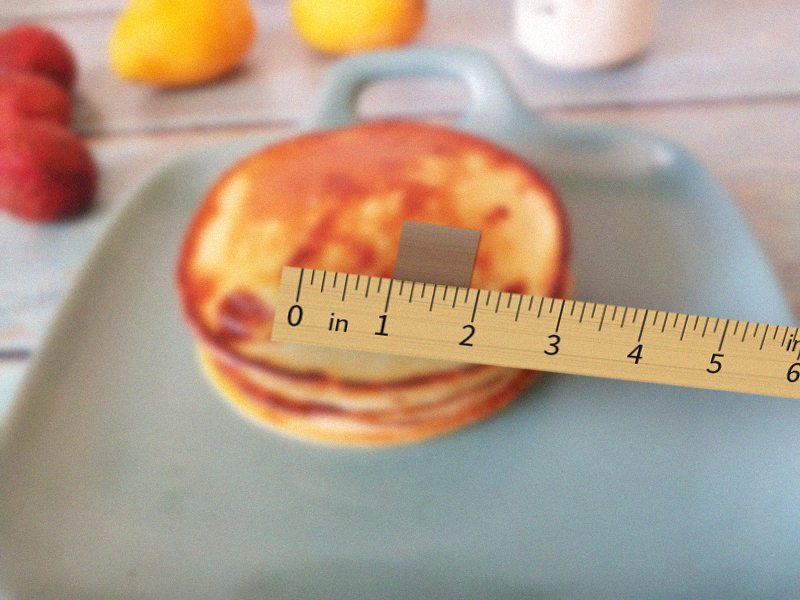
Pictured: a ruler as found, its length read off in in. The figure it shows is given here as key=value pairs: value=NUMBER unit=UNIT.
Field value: value=0.875 unit=in
